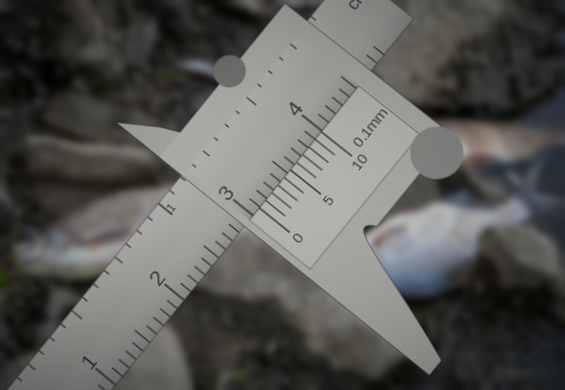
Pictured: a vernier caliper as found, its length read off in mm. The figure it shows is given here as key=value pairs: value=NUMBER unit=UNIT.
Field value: value=30.9 unit=mm
